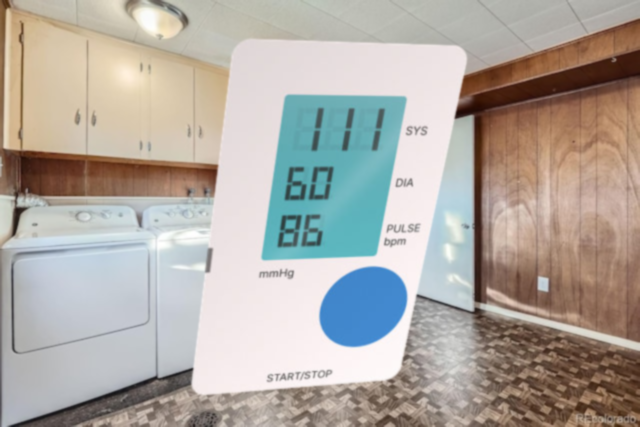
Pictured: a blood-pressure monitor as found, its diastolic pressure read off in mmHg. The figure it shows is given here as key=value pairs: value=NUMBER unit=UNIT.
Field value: value=60 unit=mmHg
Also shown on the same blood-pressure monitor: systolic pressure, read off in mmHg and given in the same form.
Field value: value=111 unit=mmHg
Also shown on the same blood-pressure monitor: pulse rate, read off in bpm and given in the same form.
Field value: value=86 unit=bpm
